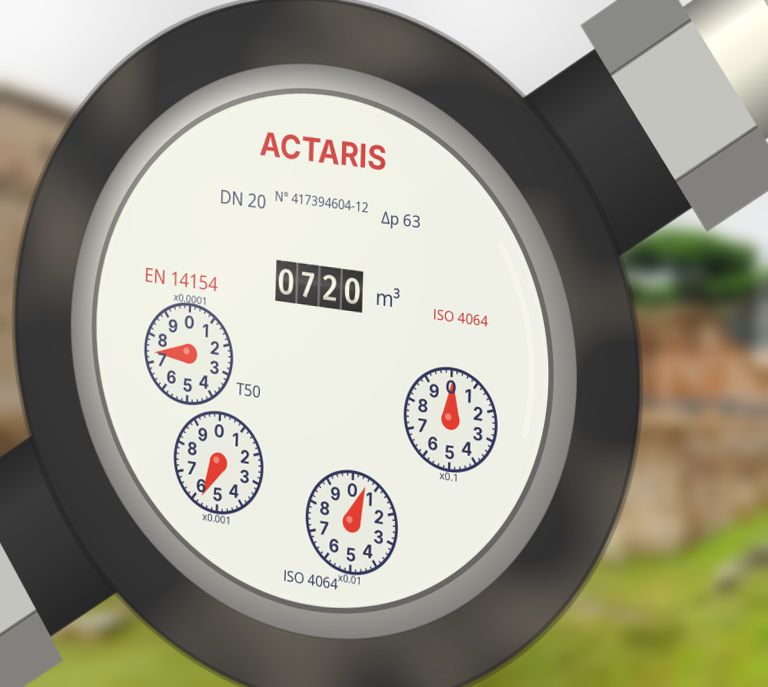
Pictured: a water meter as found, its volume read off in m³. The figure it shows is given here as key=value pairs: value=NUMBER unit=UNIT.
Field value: value=720.0057 unit=m³
